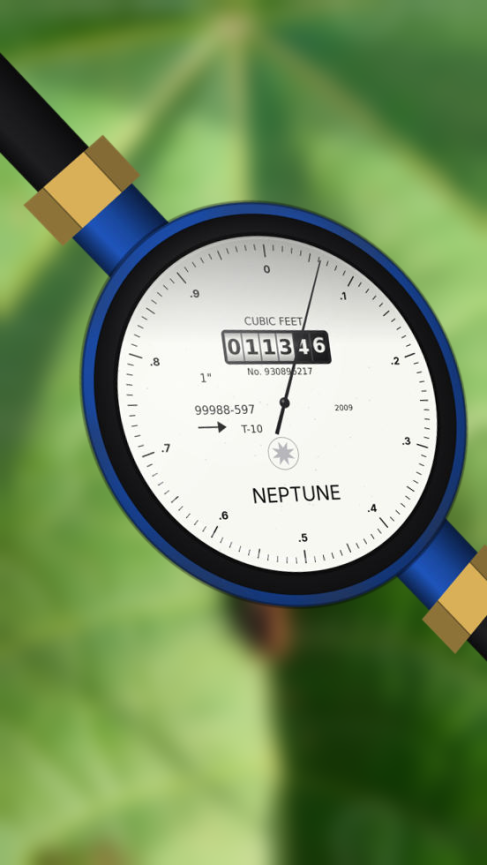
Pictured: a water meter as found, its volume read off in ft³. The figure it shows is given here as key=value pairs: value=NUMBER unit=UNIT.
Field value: value=11346.06 unit=ft³
